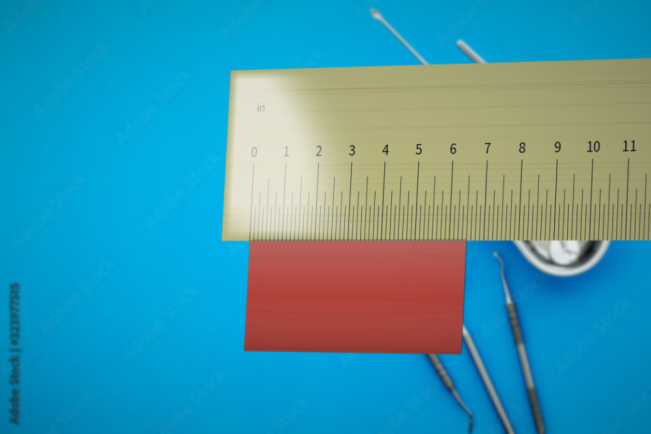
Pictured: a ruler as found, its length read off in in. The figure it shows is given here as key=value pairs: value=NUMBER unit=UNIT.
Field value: value=6.5 unit=in
